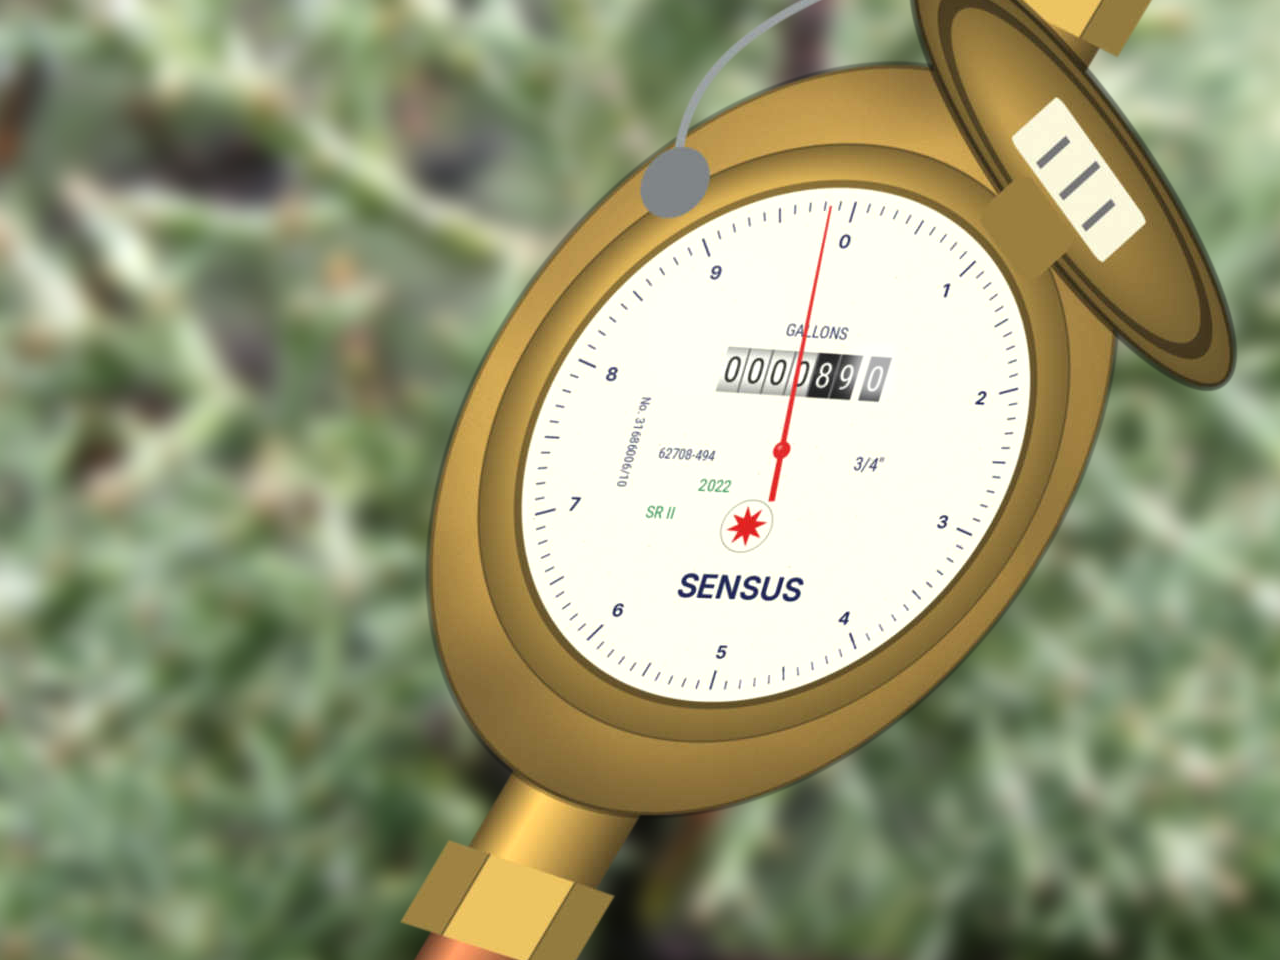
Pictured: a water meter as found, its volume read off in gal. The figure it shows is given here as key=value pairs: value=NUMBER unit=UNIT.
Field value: value=889.8 unit=gal
